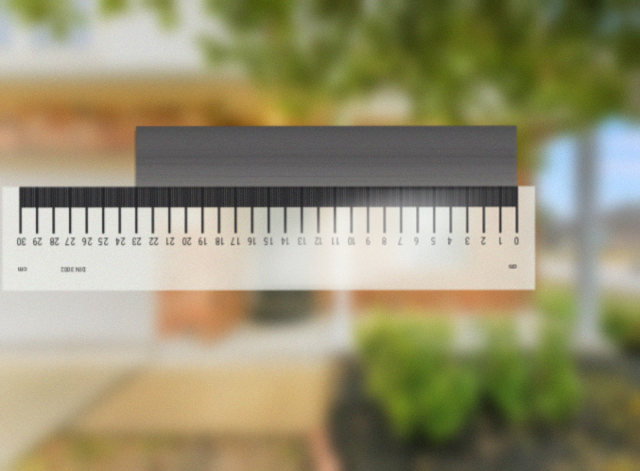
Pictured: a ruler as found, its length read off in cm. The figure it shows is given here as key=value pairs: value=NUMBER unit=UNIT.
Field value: value=23 unit=cm
